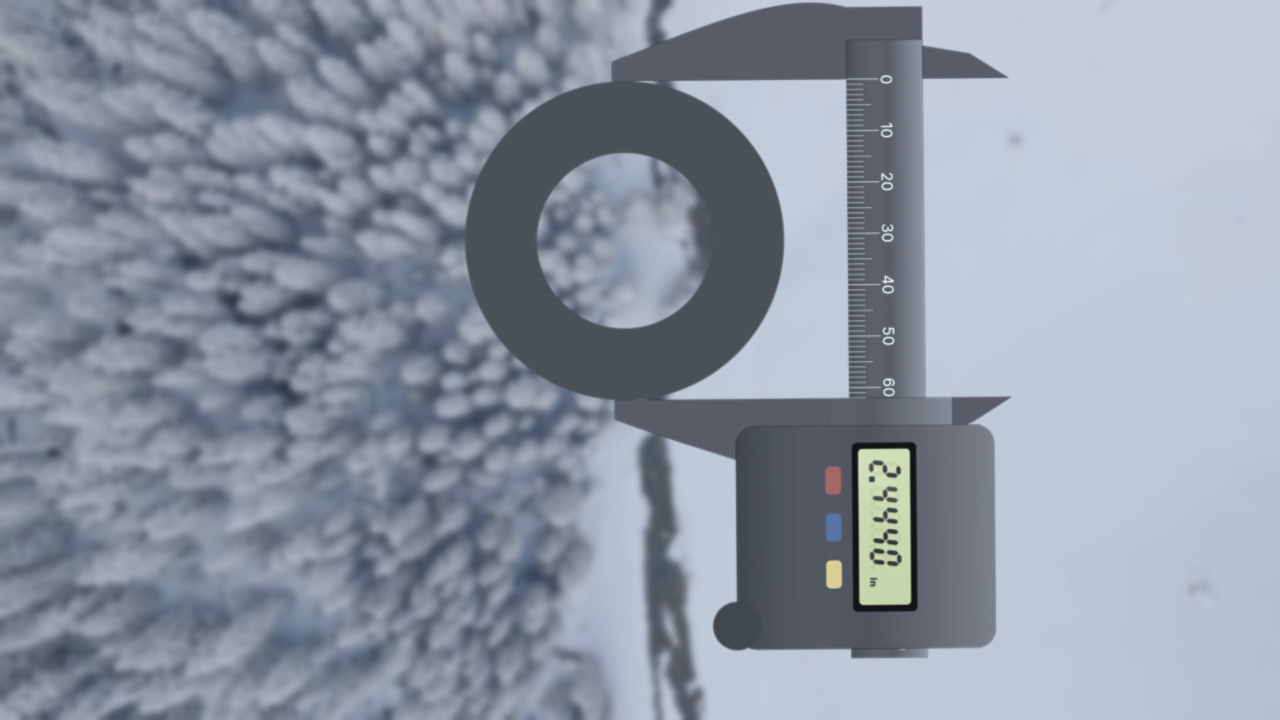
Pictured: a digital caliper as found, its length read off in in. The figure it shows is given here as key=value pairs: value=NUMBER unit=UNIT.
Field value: value=2.4440 unit=in
